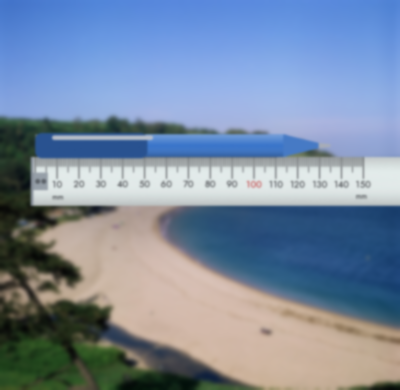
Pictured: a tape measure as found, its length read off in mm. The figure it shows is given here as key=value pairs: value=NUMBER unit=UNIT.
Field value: value=135 unit=mm
